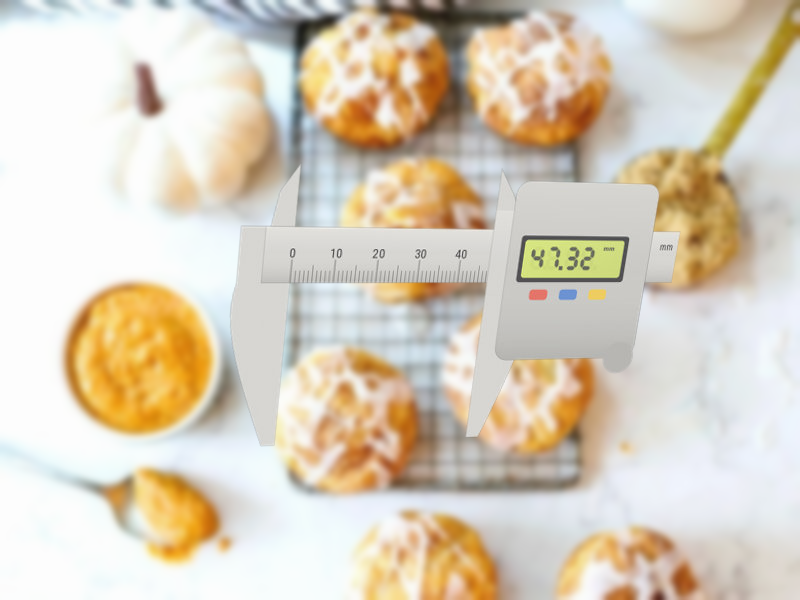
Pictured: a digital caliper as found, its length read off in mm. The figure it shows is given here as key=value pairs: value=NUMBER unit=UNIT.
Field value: value=47.32 unit=mm
